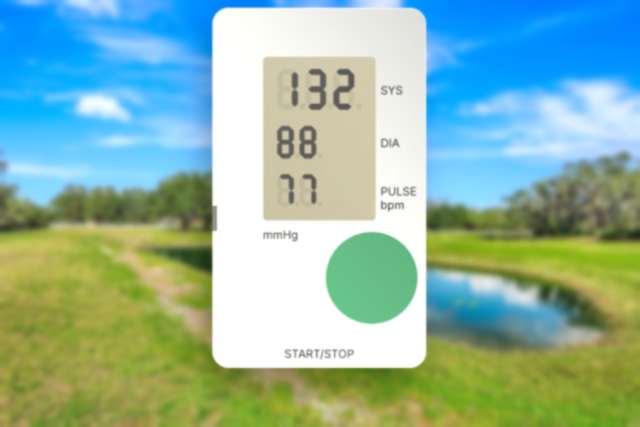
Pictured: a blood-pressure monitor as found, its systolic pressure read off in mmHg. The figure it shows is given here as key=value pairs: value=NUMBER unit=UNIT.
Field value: value=132 unit=mmHg
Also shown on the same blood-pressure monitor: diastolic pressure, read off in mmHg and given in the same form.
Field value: value=88 unit=mmHg
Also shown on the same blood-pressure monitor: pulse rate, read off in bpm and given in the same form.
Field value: value=77 unit=bpm
